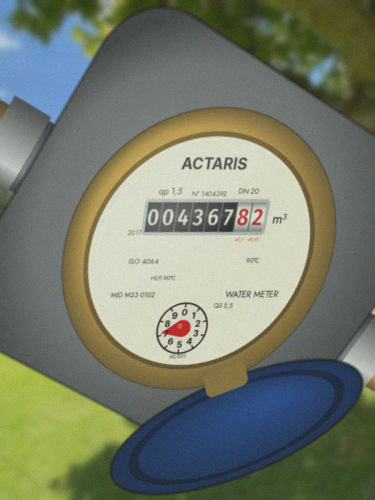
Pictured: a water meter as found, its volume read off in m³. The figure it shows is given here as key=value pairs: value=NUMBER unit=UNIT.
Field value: value=4367.827 unit=m³
